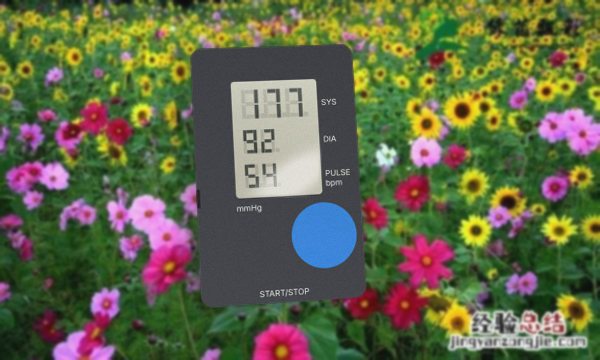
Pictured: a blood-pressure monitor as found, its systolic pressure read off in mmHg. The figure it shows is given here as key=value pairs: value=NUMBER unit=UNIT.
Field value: value=177 unit=mmHg
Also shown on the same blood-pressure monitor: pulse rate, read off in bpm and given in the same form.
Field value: value=54 unit=bpm
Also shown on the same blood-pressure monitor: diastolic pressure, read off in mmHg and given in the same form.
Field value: value=92 unit=mmHg
